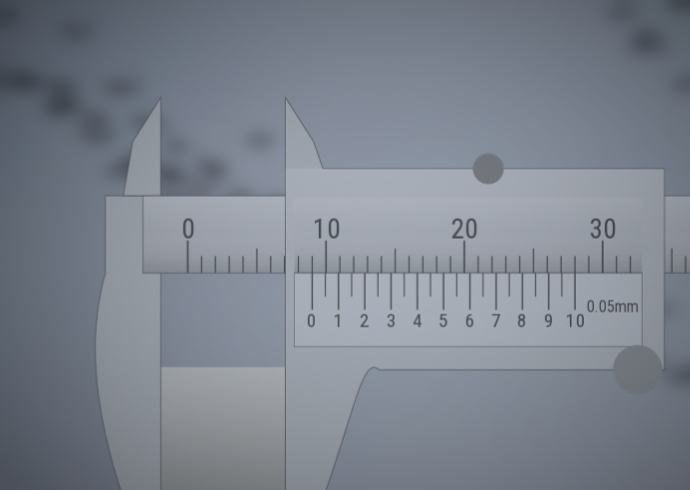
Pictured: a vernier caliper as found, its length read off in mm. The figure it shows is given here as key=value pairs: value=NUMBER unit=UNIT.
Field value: value=9.0 unit=mm
